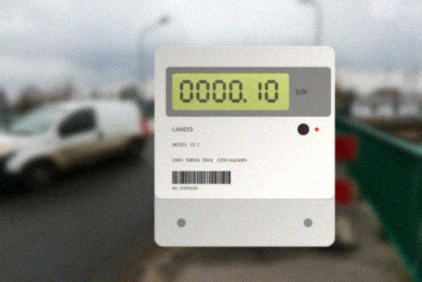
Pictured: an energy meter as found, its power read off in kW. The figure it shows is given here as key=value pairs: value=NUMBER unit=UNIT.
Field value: value=0.10 unit=kW
